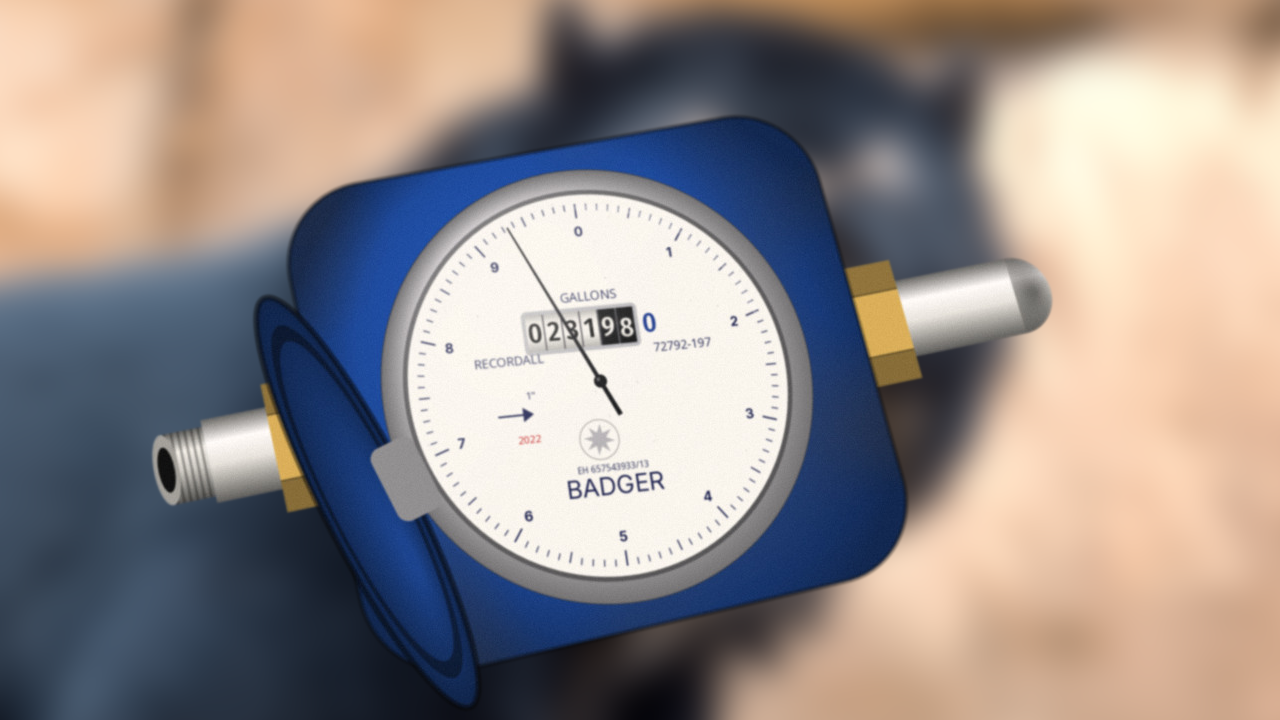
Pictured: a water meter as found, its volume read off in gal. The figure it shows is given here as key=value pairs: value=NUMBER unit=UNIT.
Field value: value=231979.3 unit=gal
